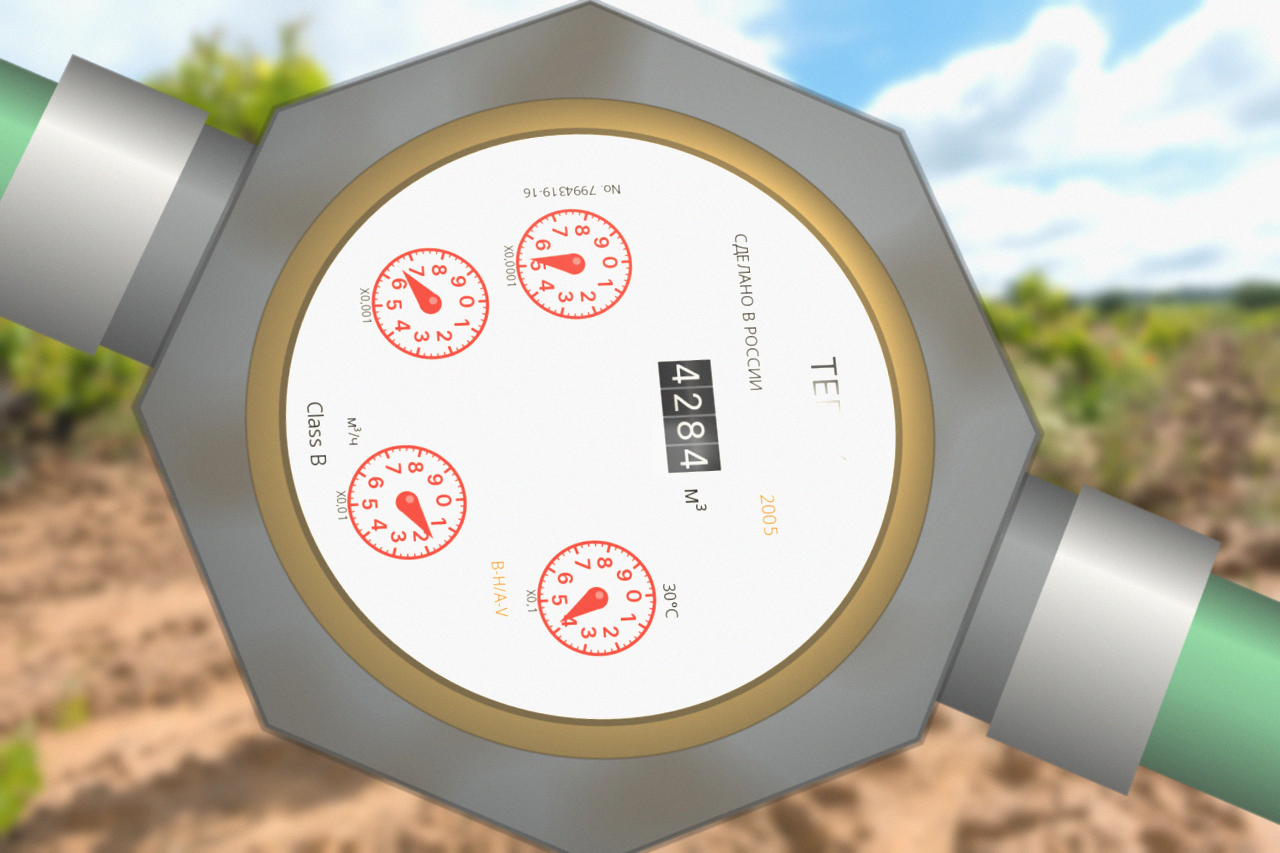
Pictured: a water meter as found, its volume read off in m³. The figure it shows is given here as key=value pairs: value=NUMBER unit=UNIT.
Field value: value=4284.4165 unit=m³
